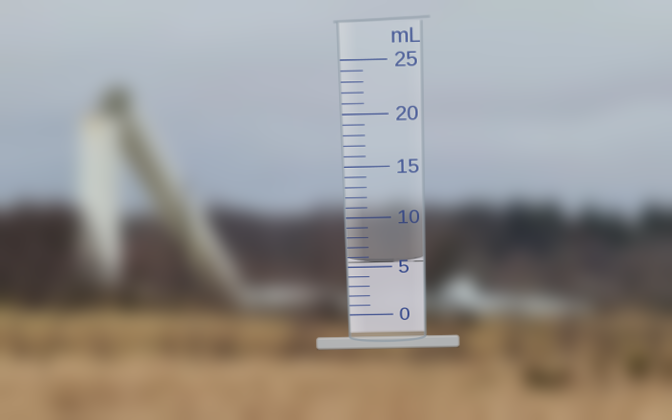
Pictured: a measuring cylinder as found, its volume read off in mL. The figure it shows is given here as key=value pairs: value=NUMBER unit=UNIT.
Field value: value=5.5 unit=mL
